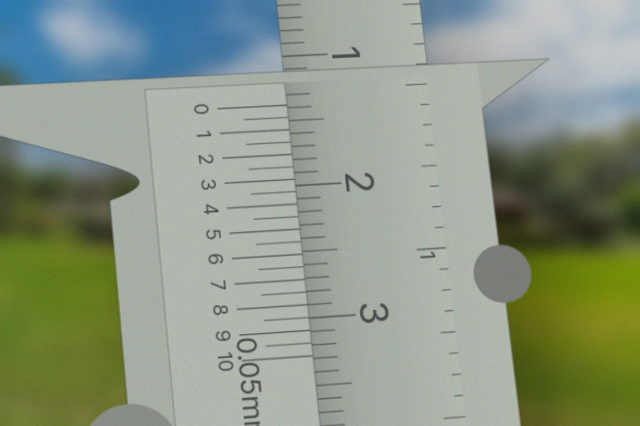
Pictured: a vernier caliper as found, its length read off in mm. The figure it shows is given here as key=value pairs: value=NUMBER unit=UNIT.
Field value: value=13.8 unit=mm
